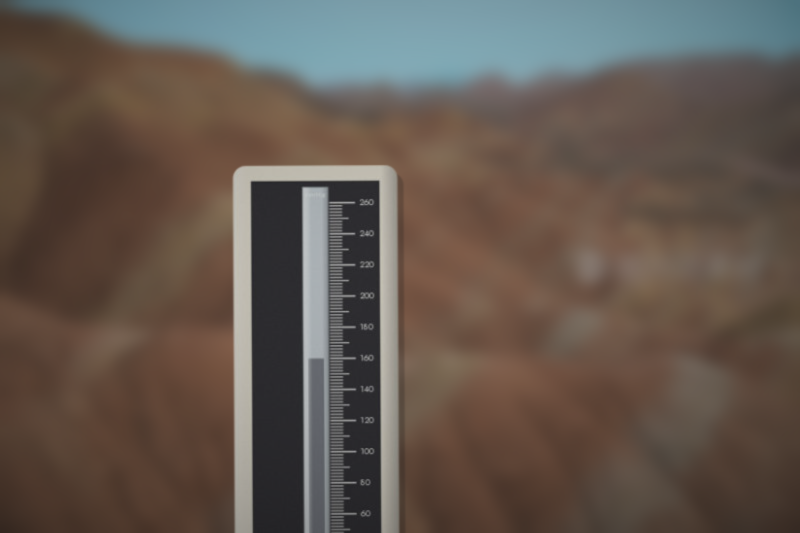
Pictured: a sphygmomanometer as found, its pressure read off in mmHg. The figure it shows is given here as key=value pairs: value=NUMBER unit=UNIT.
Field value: value=160 unit=mmHg
